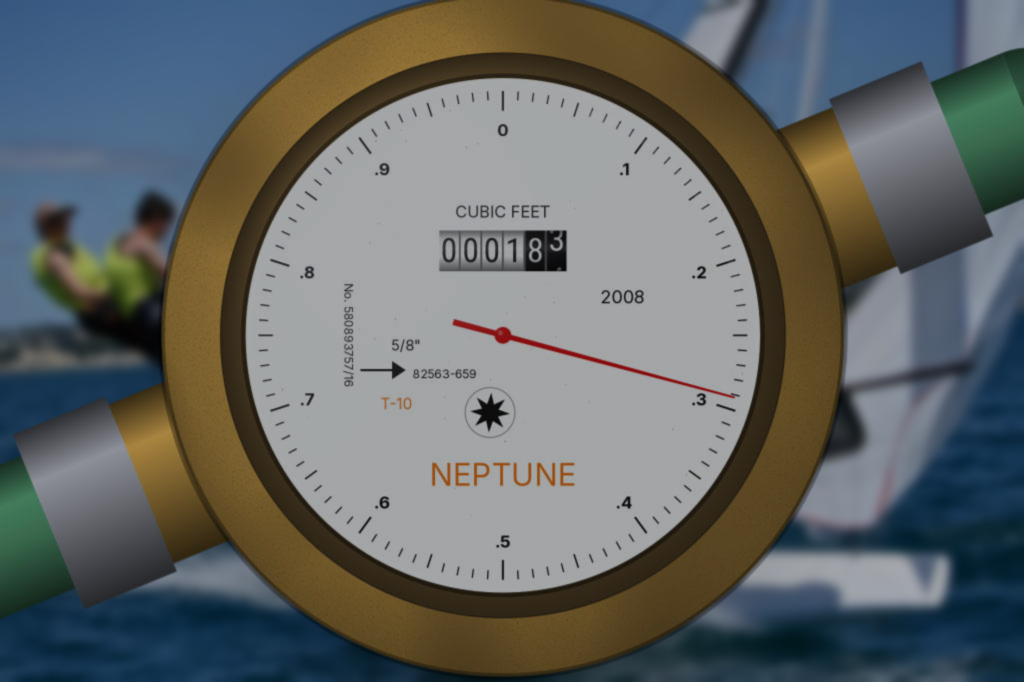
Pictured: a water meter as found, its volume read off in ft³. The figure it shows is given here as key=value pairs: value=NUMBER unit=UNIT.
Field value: value=183.29 unit=ft³
